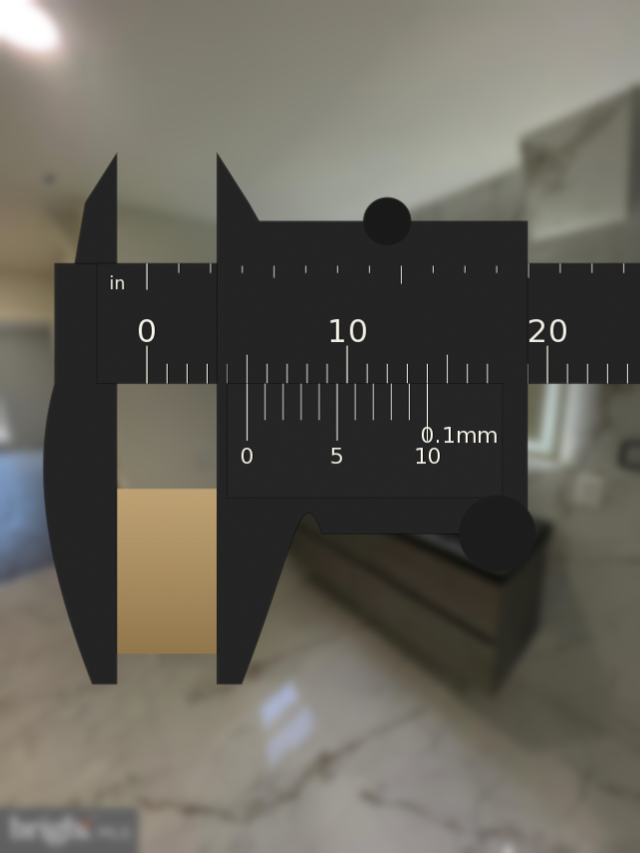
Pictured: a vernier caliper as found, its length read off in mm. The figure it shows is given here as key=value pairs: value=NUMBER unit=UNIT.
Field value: value=5.0 unit=mm
